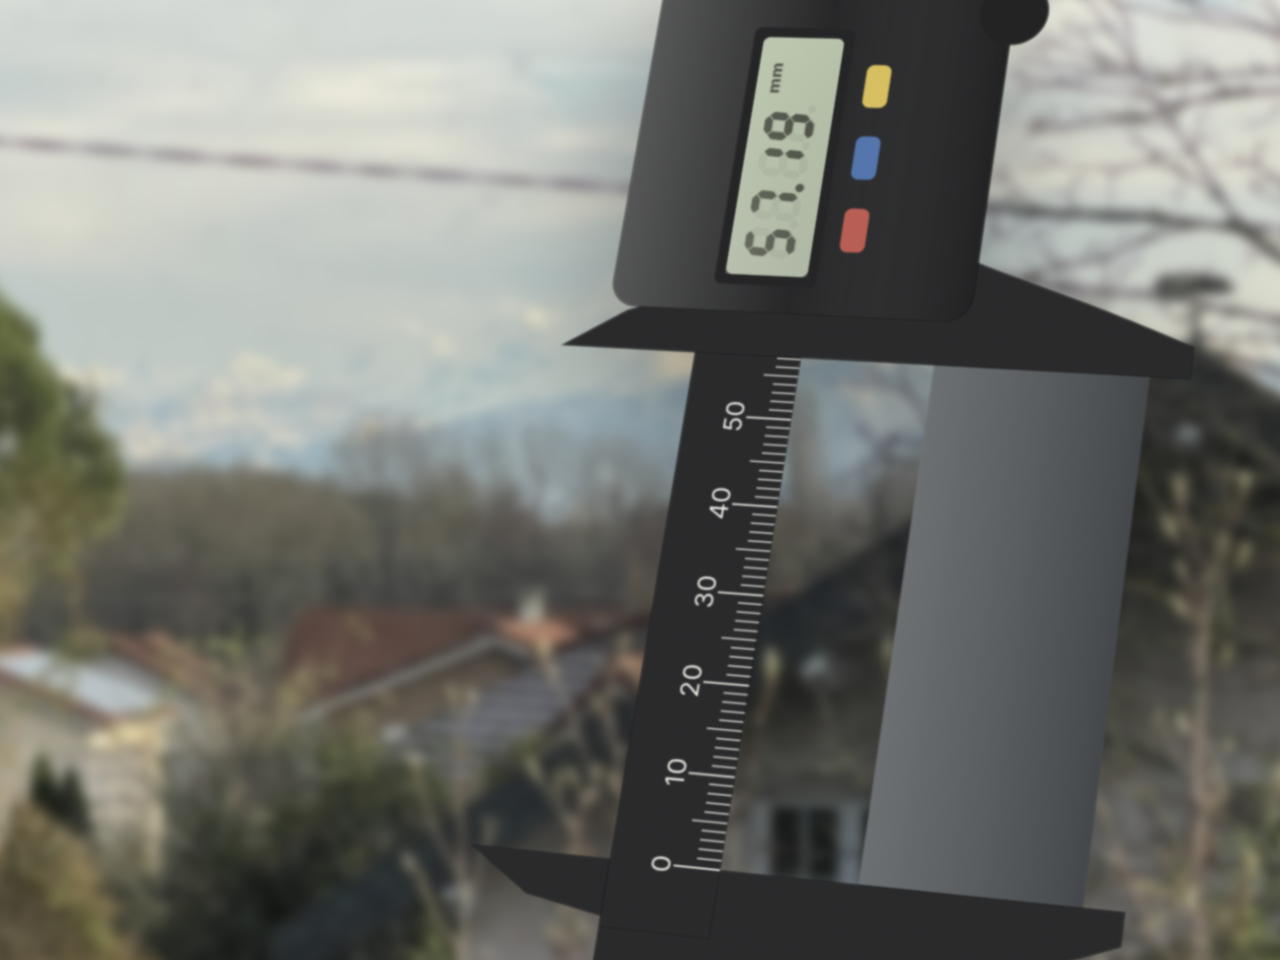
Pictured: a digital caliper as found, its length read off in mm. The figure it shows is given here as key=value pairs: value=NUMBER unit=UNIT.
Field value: value=57.19 unit=mm
